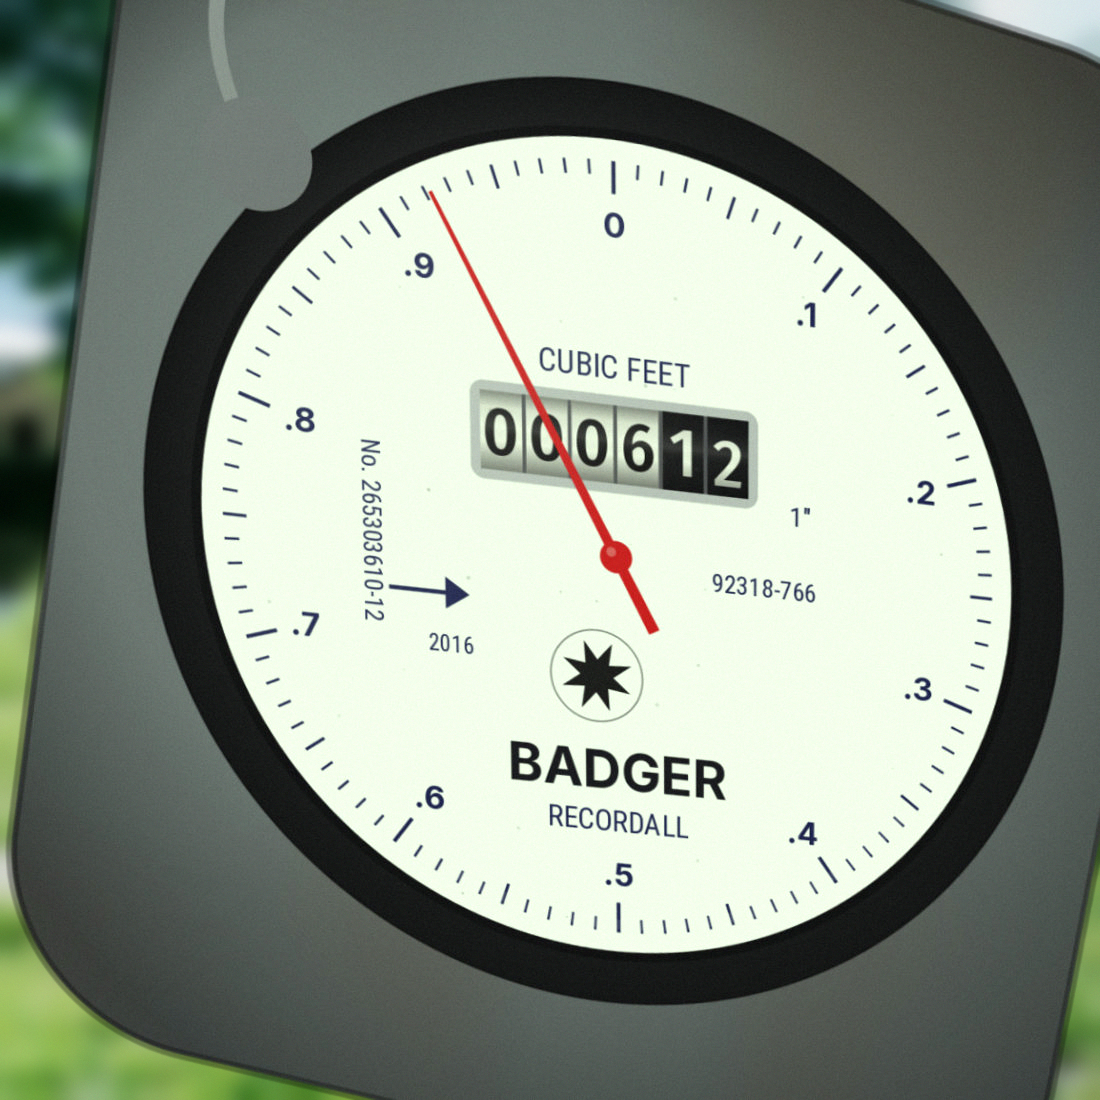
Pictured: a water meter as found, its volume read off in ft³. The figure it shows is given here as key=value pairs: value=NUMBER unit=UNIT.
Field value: value=611.92 unit=ft³
